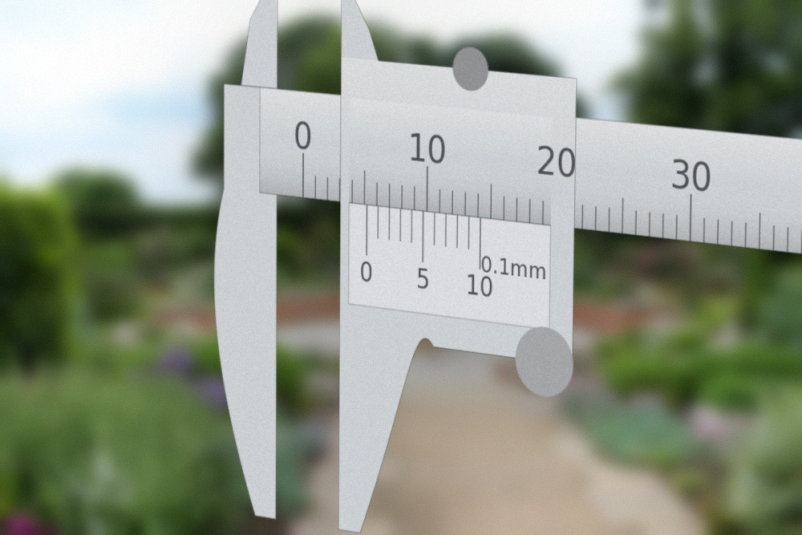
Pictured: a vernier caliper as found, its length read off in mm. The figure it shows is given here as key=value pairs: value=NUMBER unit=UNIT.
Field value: value=5.2 unit=mm
